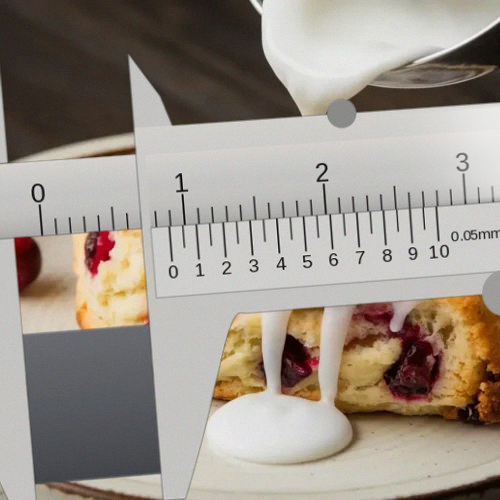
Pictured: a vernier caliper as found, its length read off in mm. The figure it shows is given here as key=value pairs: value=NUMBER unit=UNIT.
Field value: value=8.9 unit=mm
